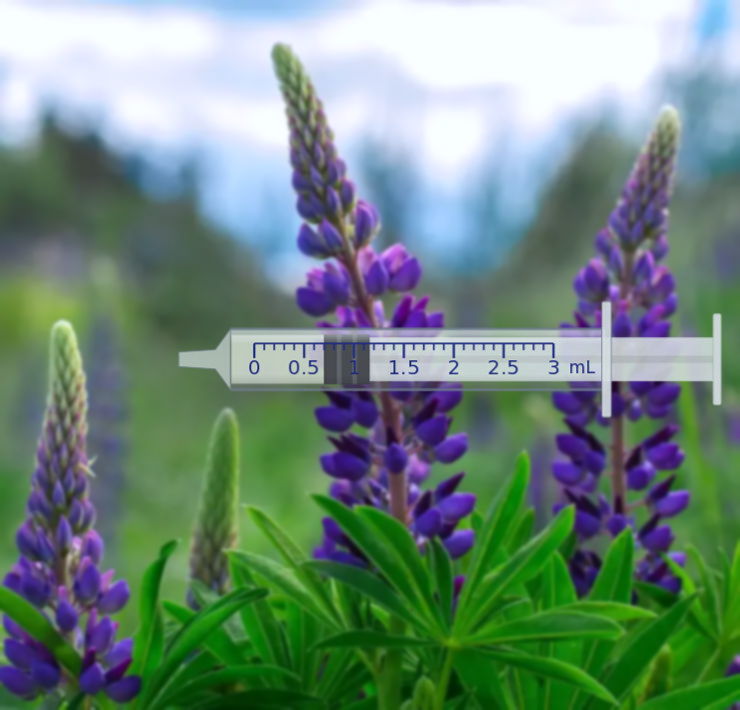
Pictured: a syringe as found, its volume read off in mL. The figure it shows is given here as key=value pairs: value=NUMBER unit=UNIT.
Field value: value=0.7 unit=mL
